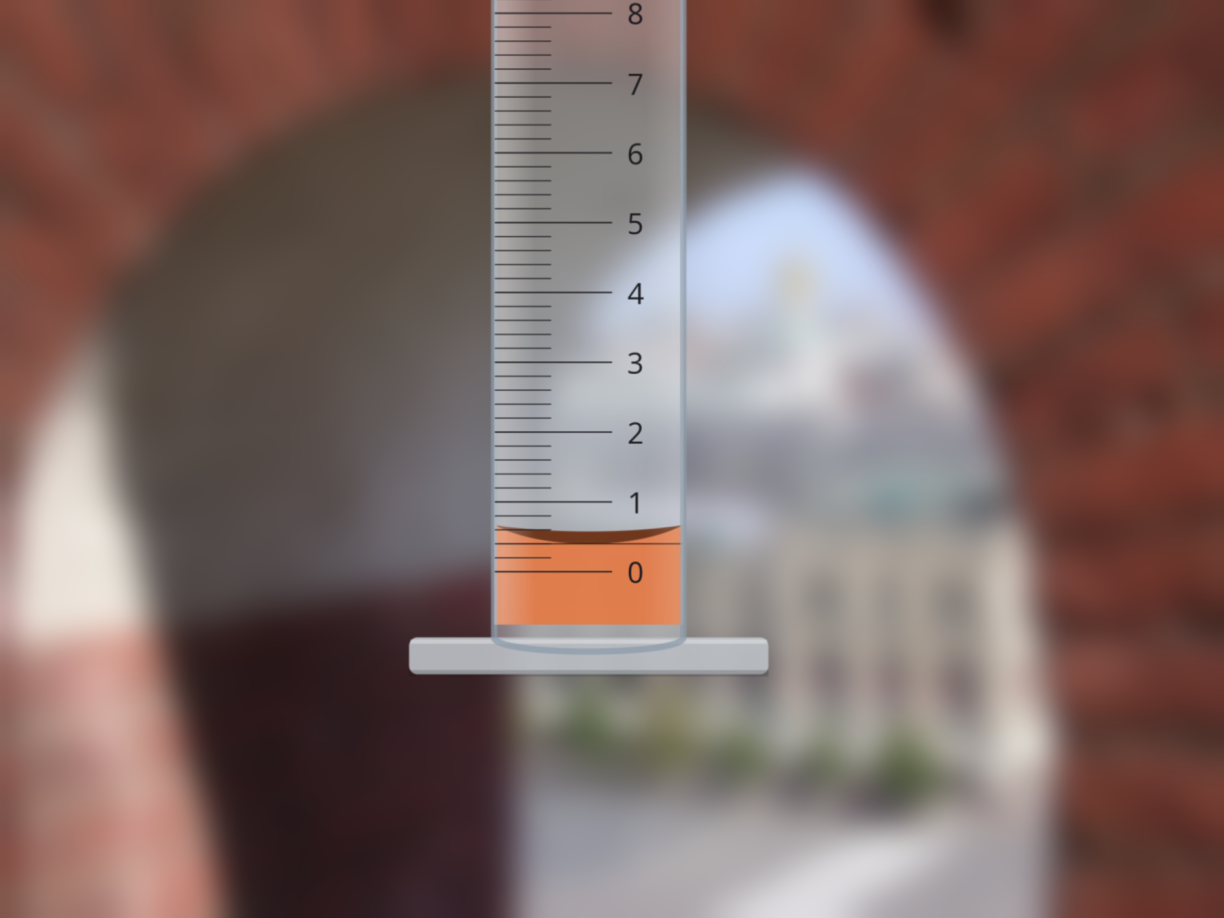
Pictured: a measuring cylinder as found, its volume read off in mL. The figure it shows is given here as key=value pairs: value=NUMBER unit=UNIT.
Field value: value=0.4 unit=mL
